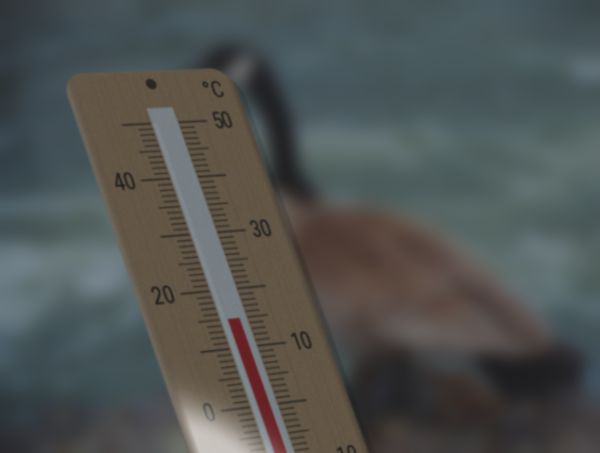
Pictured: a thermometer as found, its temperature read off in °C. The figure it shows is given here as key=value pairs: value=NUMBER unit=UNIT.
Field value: value=15 unit=°C
